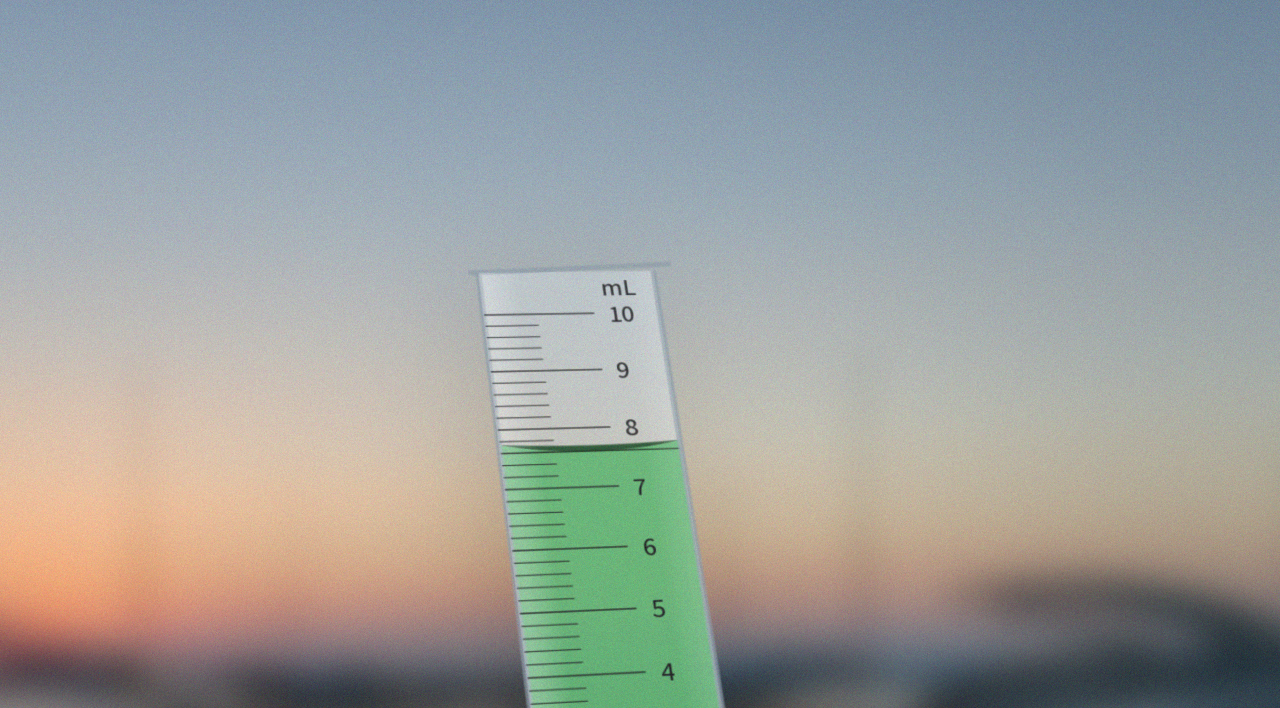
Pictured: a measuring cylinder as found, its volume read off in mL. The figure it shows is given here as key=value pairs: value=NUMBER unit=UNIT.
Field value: value=7.6 unit=mL
